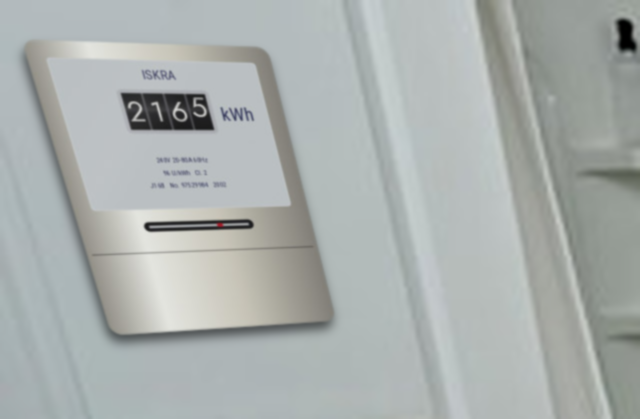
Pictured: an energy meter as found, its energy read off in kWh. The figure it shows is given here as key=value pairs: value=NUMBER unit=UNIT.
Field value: value=2165 unit=kWh
